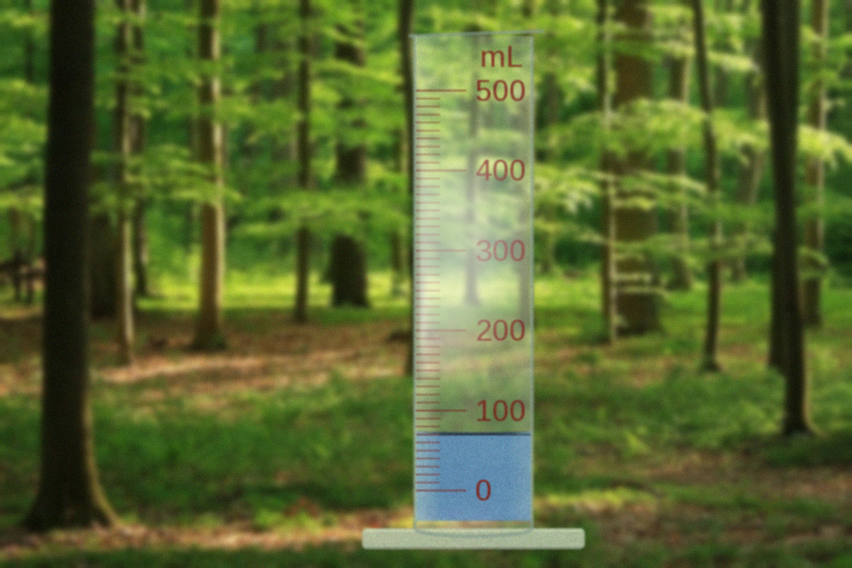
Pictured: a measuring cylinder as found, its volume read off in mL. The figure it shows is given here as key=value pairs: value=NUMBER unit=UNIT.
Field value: value=70 unit=mL
